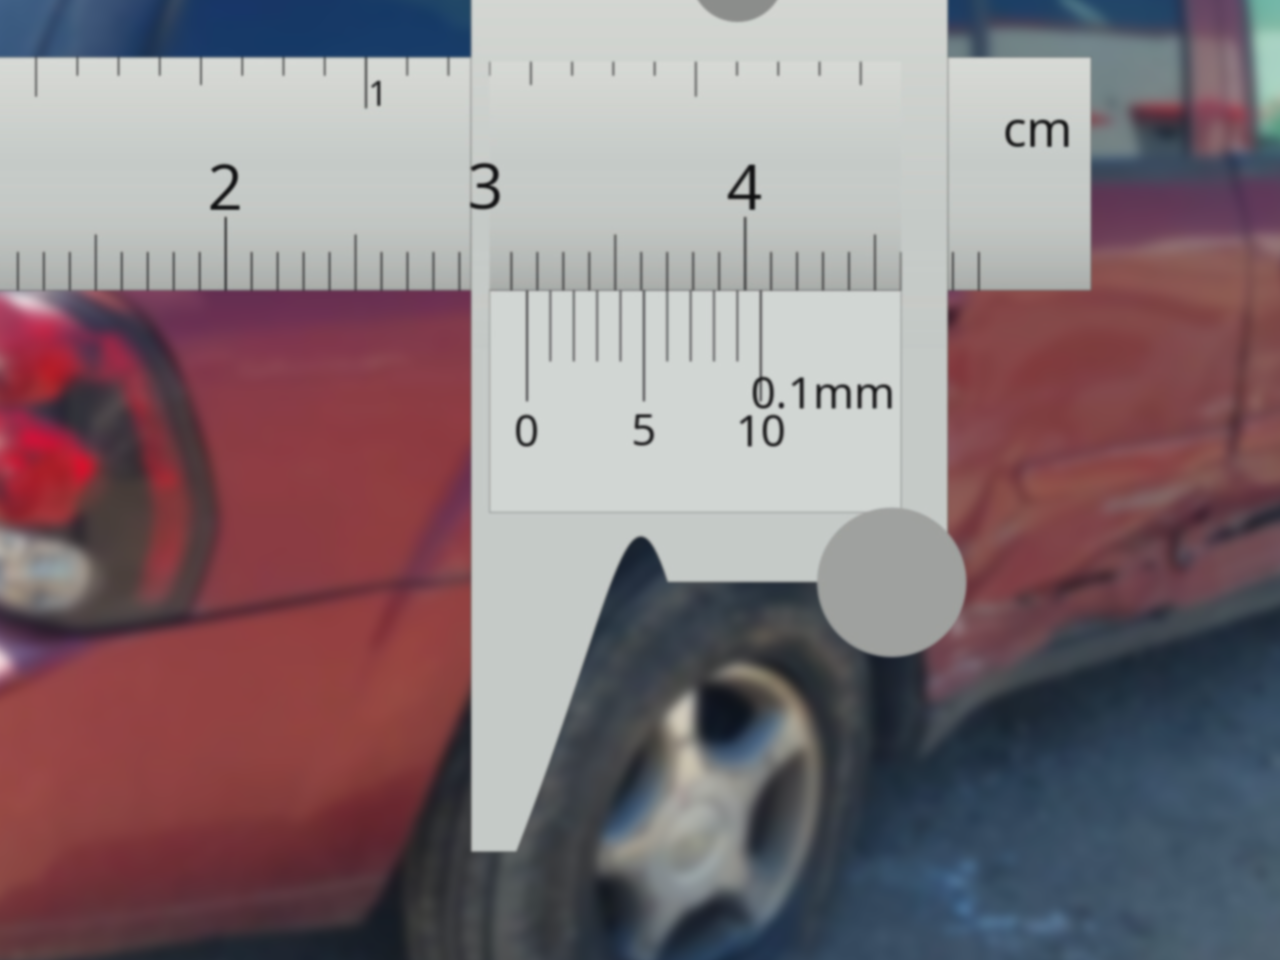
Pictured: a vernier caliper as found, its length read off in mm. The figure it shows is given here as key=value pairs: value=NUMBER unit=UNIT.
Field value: value=31.6 unit=mm
